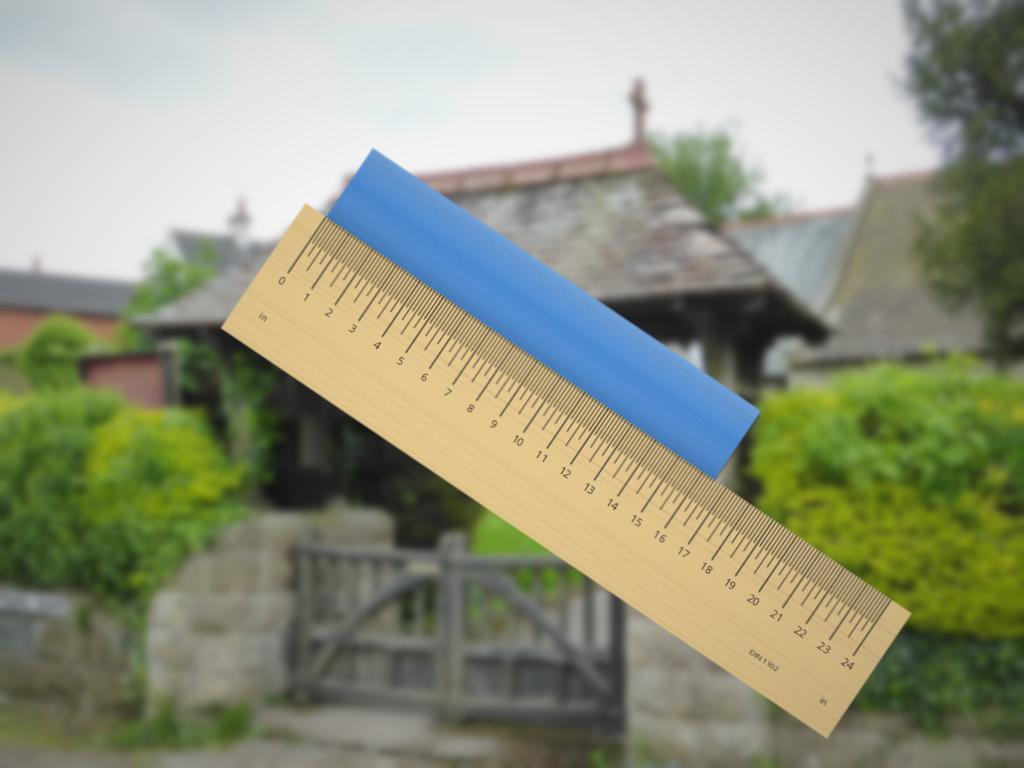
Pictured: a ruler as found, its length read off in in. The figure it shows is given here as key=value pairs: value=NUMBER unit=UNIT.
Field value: value=16.5 unit=in
